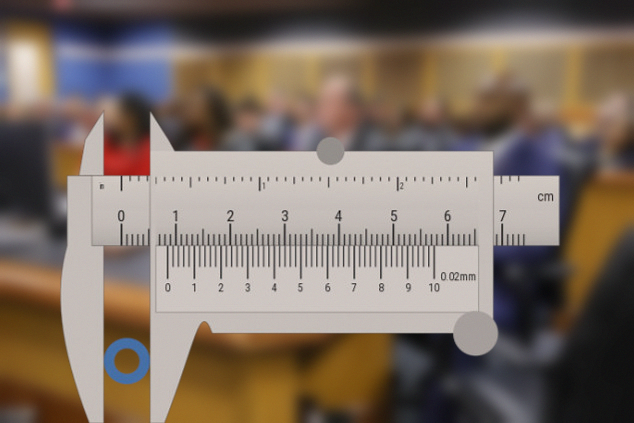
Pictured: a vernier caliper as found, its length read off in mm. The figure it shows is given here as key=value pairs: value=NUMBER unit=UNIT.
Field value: value=8.5 unit=mm
